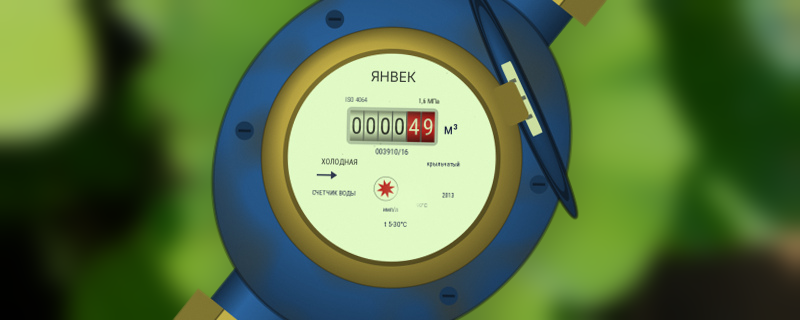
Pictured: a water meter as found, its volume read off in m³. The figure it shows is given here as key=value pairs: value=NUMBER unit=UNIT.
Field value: value=0.49 unit=m³
